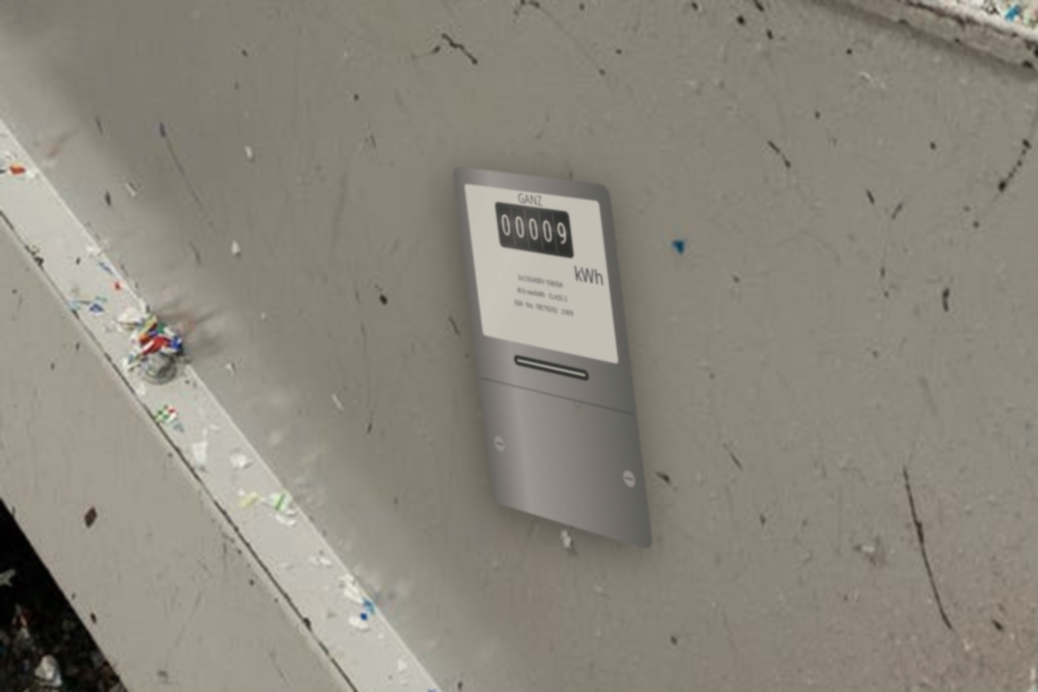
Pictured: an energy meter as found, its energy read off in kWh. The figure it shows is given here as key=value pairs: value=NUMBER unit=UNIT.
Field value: value=9 unit=kWh
